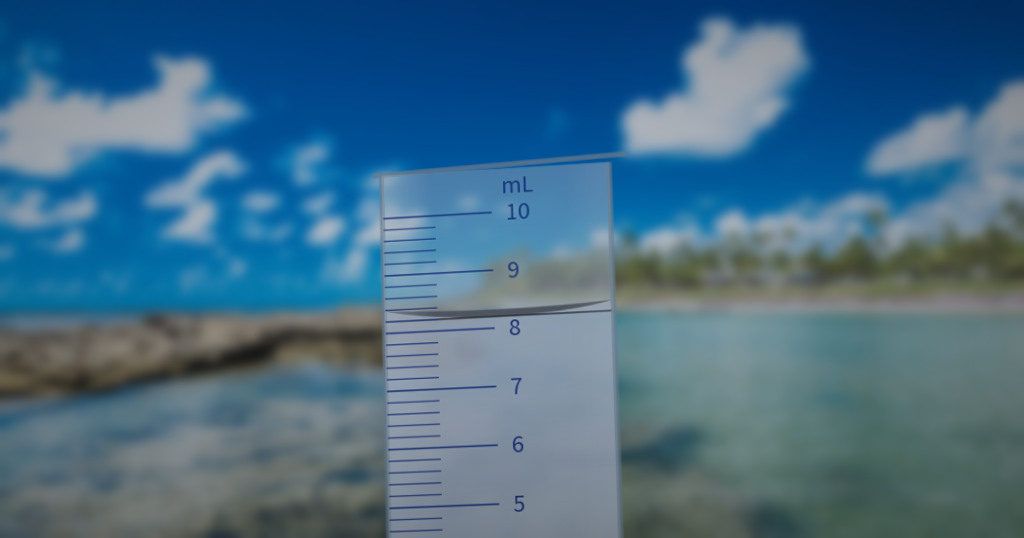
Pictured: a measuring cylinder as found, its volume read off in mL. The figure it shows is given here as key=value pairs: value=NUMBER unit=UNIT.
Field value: value=8.2 unit=mL
